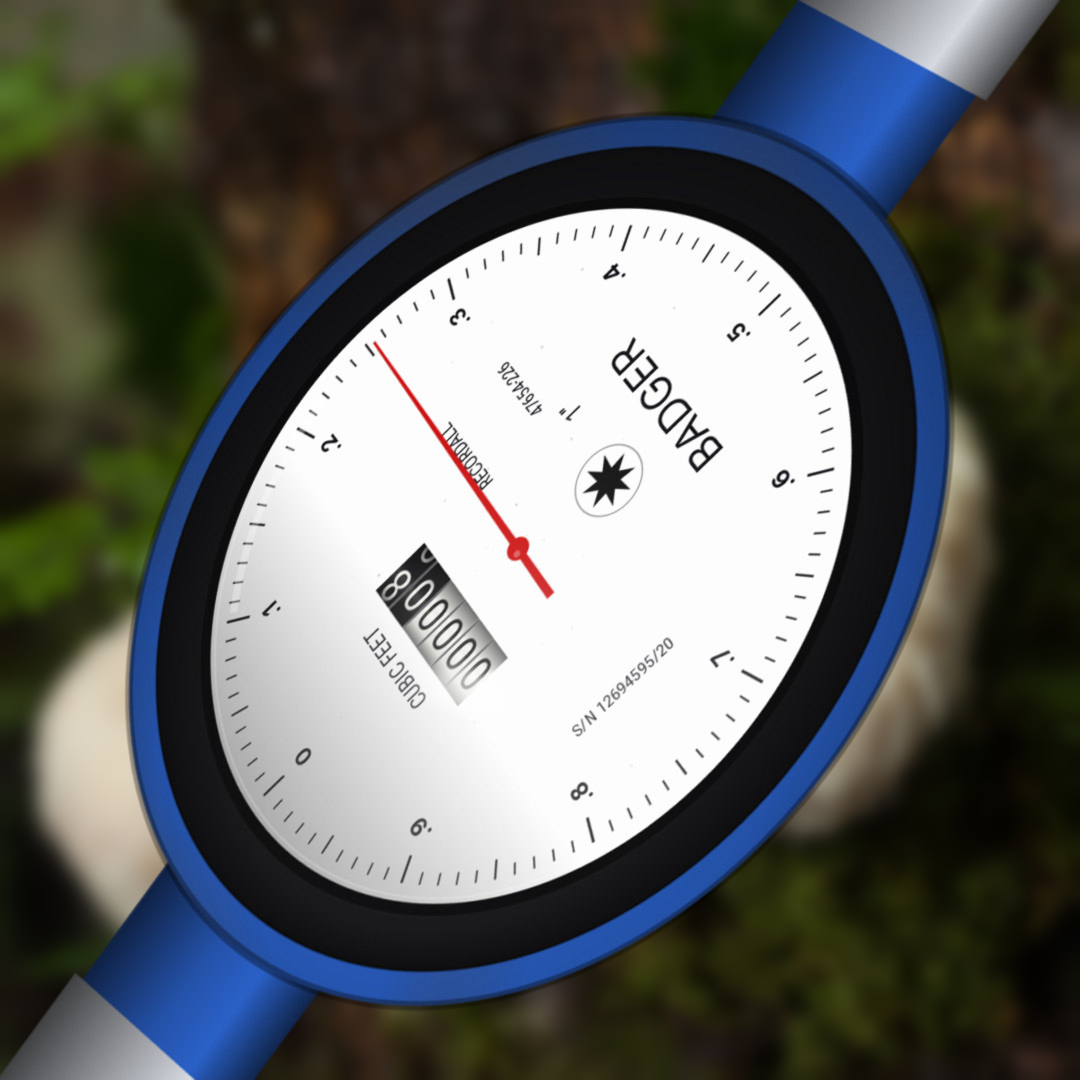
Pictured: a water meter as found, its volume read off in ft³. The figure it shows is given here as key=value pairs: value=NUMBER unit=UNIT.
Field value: value=8.25 unit=ft³
